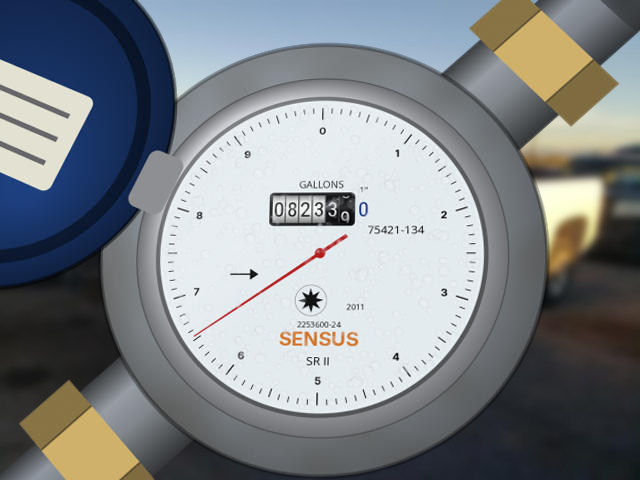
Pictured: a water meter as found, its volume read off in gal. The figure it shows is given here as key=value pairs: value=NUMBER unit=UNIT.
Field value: value=823386.5 unit=gal
